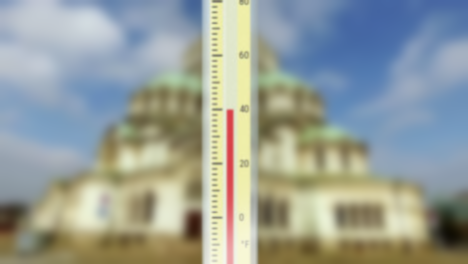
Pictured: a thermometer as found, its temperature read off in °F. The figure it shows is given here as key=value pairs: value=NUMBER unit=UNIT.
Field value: value=40 unit=°F
